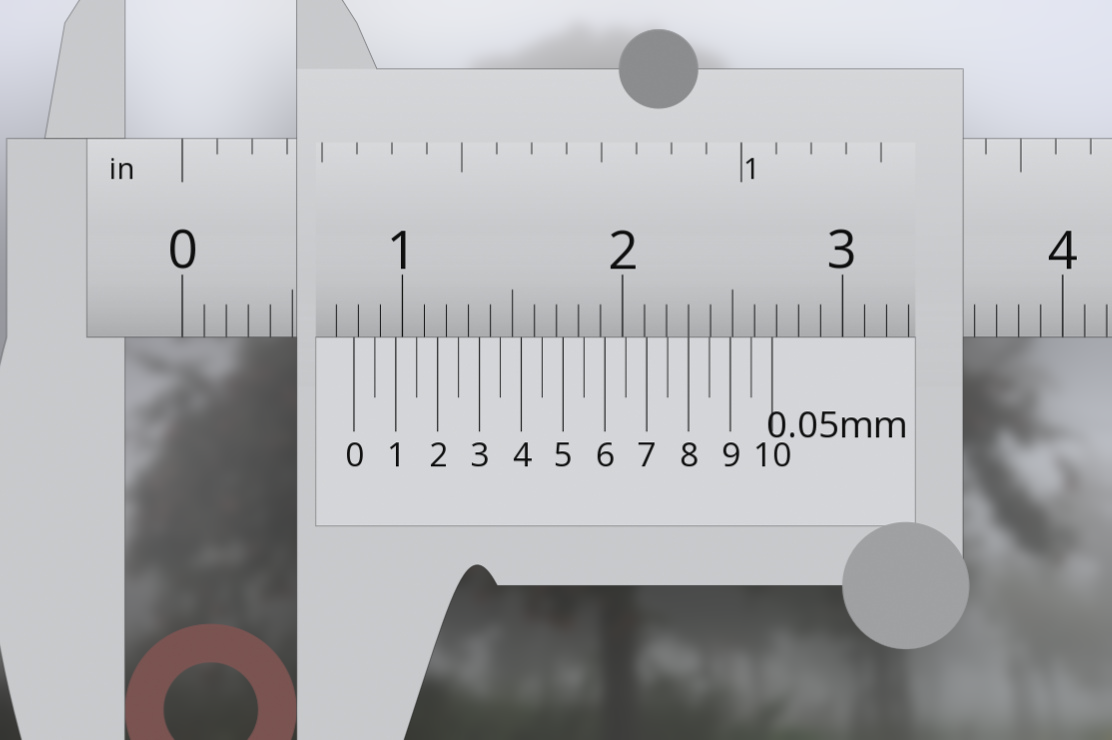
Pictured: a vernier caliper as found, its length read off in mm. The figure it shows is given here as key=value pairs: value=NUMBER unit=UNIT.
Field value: value=7.8 unit=mm
